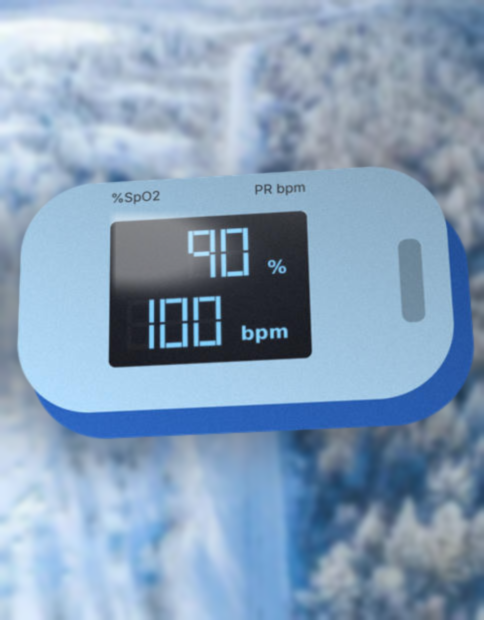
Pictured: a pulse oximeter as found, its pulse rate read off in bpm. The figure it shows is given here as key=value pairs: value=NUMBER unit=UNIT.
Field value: value=100 unit=bpm
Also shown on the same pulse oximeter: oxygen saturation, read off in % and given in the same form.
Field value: value=90 unit=%
